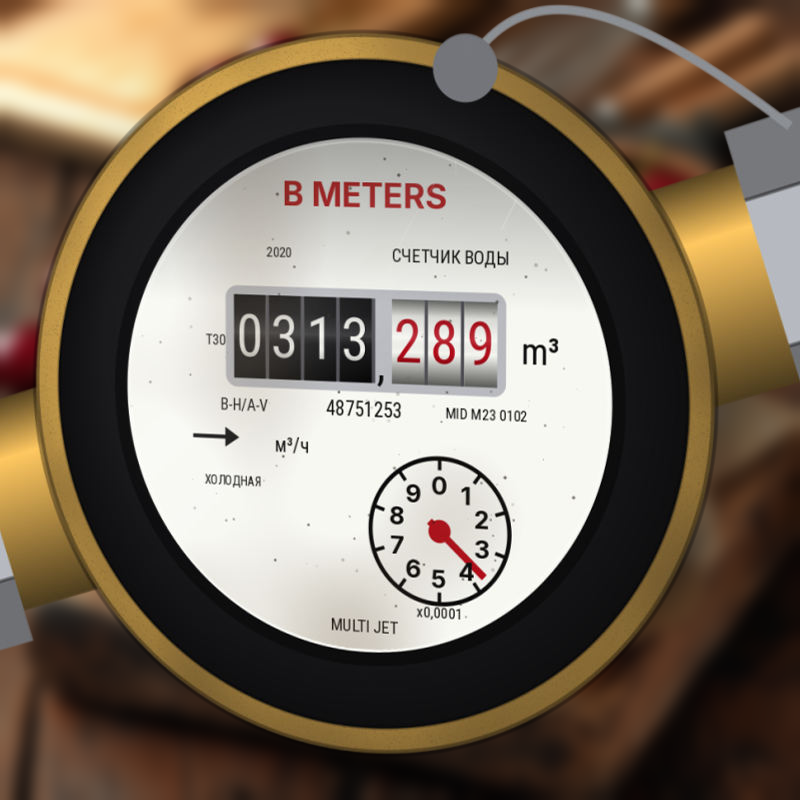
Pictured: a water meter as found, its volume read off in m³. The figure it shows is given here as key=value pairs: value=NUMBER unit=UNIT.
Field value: value=313.2893 unit=m³
